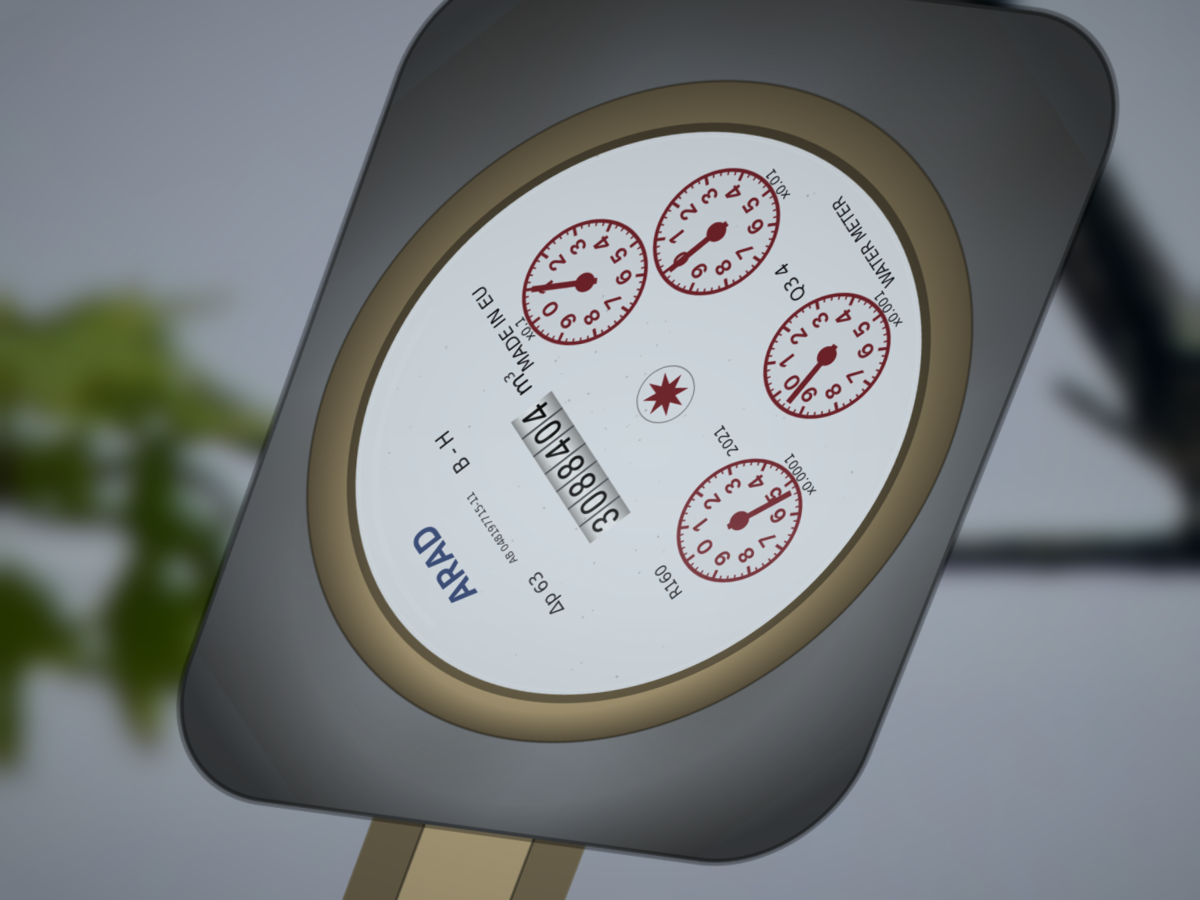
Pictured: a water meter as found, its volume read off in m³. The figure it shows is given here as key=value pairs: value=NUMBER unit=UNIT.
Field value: value=3088404.0995 unit=m³
